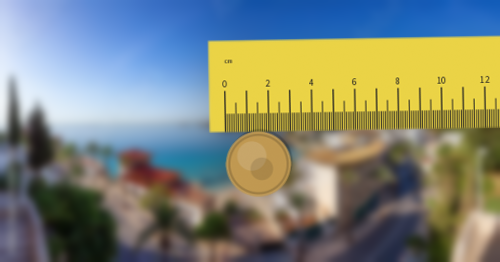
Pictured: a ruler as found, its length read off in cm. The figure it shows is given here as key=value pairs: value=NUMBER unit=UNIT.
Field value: value=3 unit=cm
